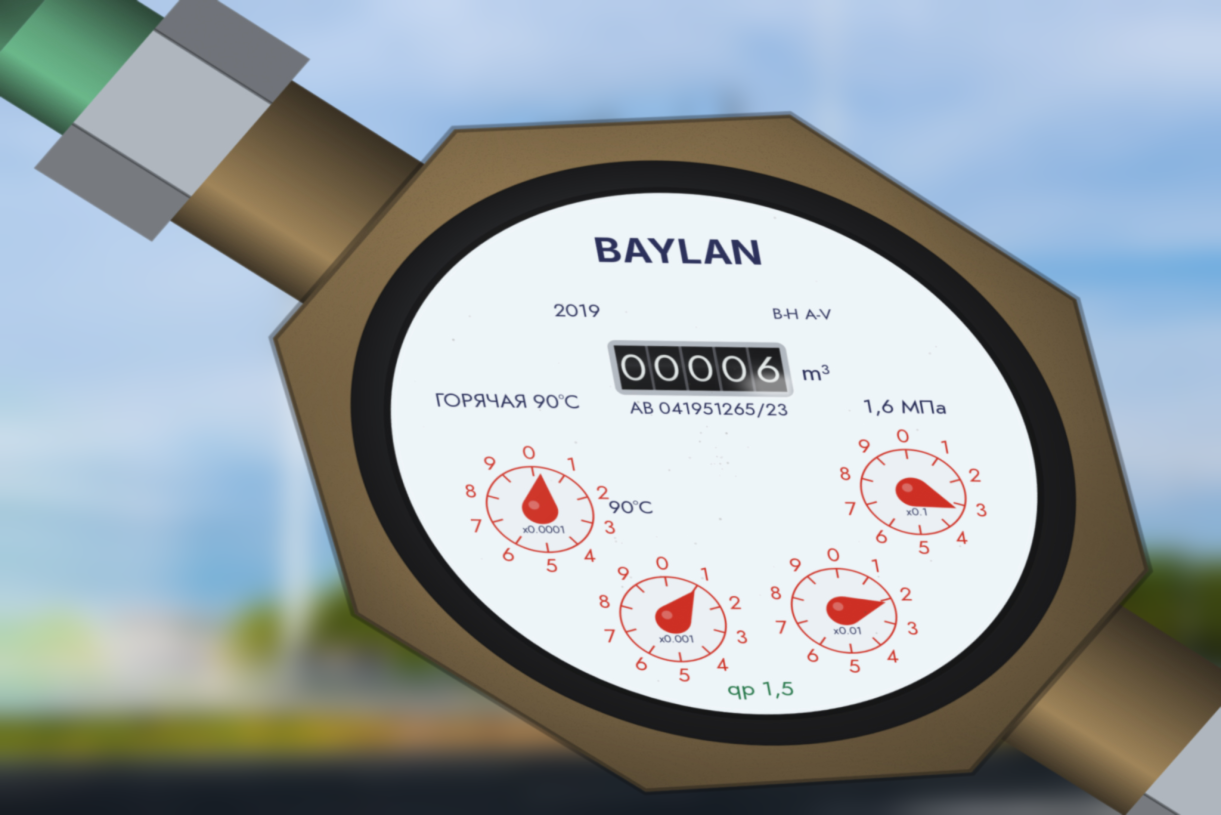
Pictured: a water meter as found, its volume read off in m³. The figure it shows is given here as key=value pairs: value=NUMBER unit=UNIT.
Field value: value=6.3210 unit=m³
